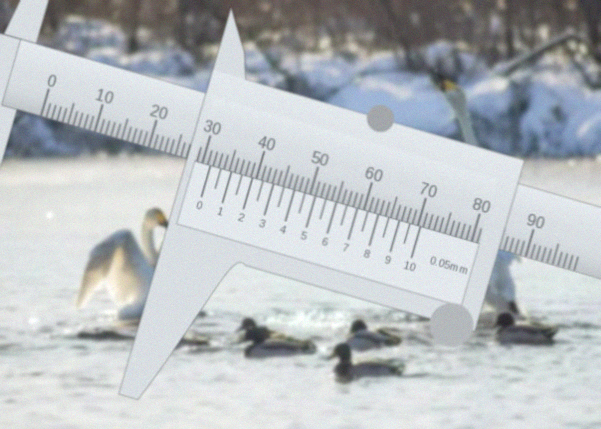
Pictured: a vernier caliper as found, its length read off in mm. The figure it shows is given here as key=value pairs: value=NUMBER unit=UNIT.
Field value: value=31.5 unit=mm
